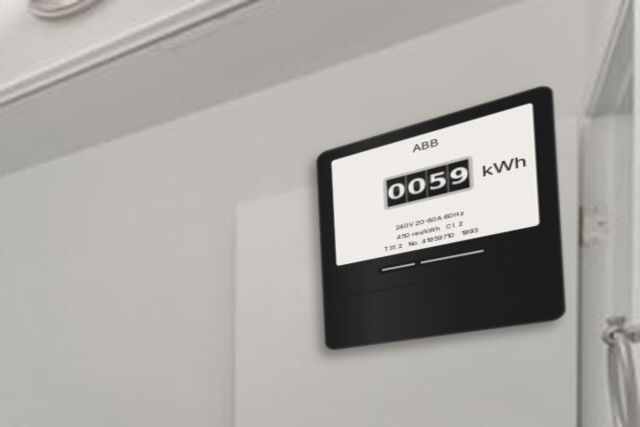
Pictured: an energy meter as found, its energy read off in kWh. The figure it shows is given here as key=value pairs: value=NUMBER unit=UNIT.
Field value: value=59 unit=kWh
